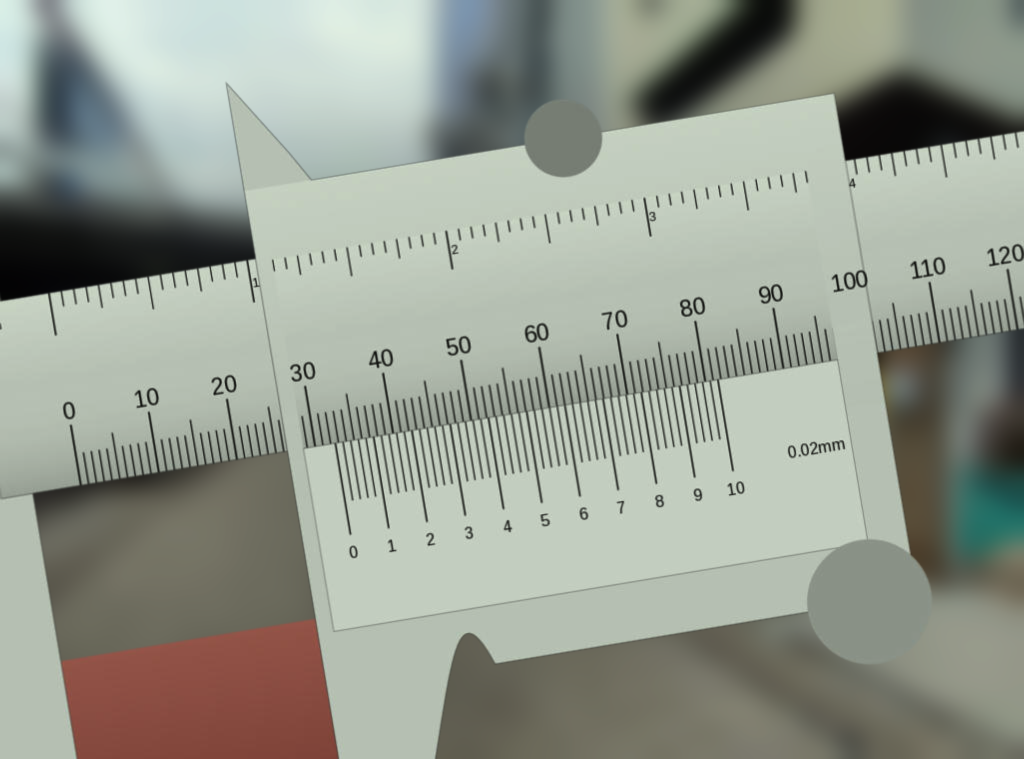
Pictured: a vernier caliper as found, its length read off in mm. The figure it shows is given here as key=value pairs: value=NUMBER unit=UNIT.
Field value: value=32.6 unit=mm
